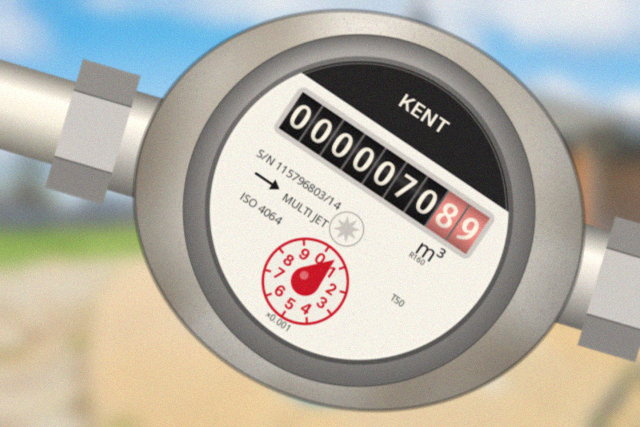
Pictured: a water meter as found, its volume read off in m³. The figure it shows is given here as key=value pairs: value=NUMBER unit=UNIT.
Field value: value=70.890 unit=m³
